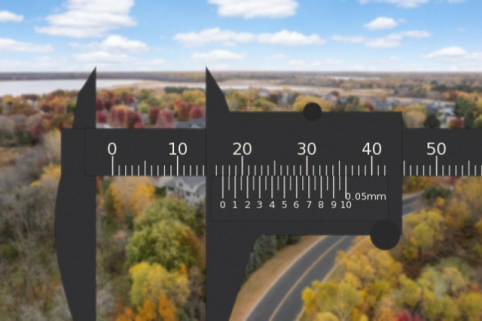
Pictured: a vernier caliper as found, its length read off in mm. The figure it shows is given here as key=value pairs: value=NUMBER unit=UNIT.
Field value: value=17.0 unit=mm
